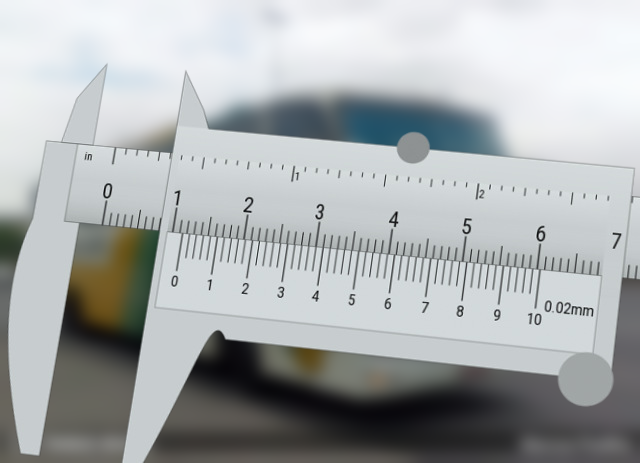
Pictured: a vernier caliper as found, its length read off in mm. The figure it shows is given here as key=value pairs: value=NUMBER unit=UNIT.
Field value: value=11.4 unit=mm
